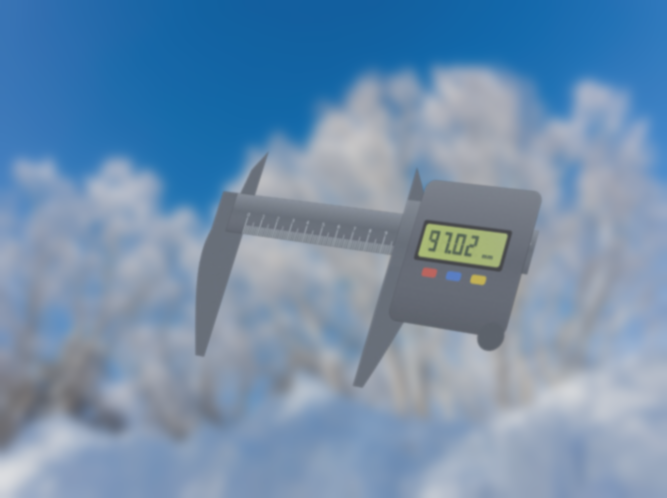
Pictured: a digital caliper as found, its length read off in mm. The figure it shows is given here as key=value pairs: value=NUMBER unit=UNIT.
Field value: value=97.02 unit=mm
